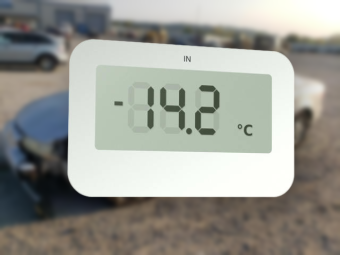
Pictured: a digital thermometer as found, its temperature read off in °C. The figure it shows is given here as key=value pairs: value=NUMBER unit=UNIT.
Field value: value=-14.2 unit=°C
